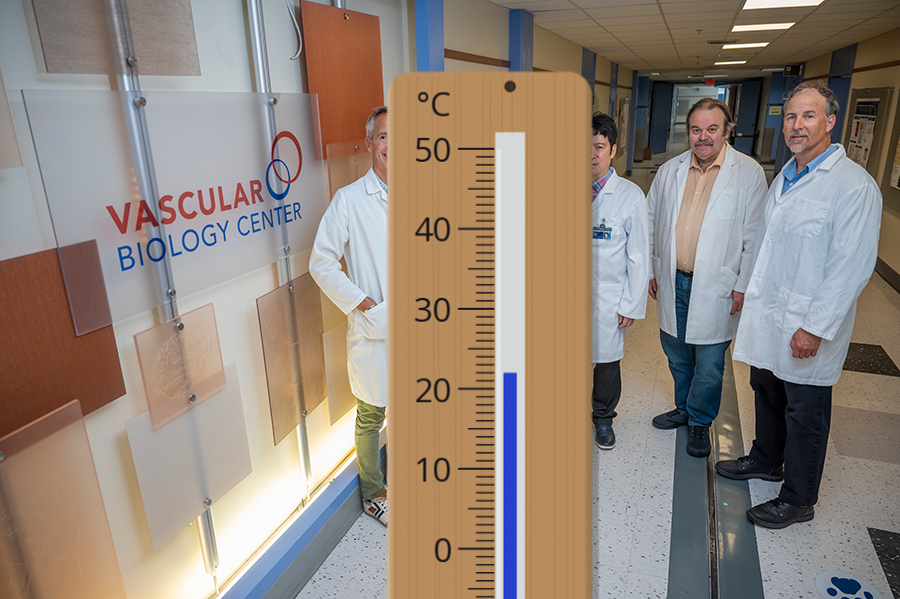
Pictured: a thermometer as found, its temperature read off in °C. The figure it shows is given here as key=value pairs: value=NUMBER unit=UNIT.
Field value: value=22 unit=°C
